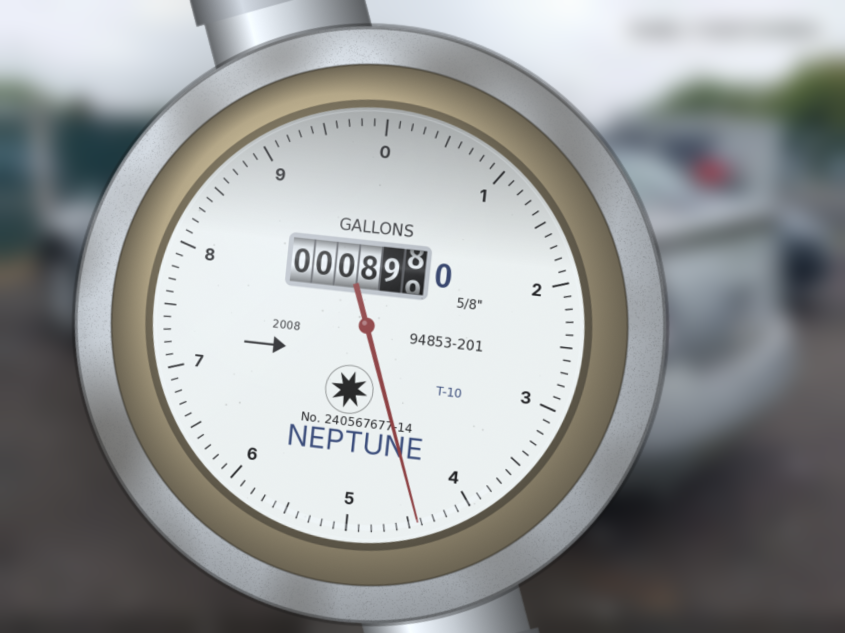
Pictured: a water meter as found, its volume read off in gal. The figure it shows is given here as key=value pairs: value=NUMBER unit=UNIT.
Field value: value=8984.4 unit=gal
